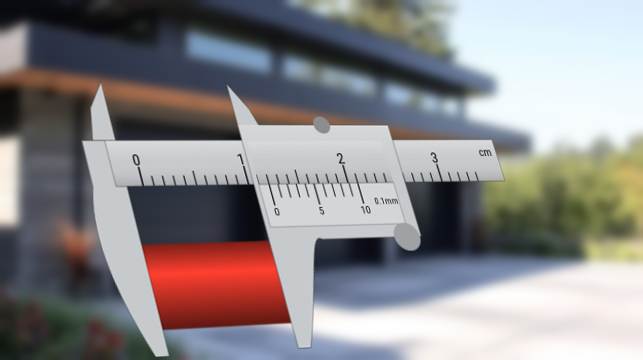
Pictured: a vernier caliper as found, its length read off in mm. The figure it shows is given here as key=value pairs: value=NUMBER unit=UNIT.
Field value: value=12.0 unit=mm
